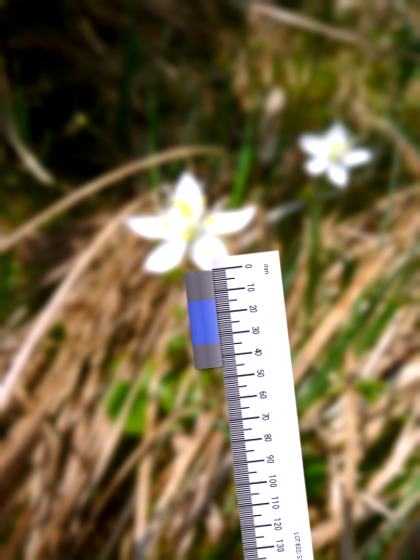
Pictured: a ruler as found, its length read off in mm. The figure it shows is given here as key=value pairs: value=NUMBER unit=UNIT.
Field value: value=45 unit=mm
